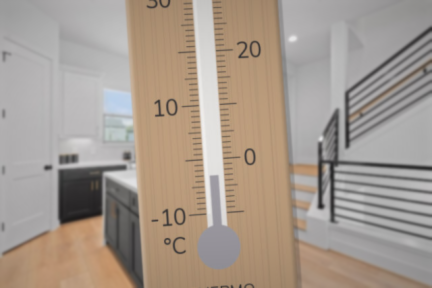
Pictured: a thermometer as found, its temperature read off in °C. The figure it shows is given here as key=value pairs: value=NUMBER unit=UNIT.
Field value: value=-3 unit=°C
